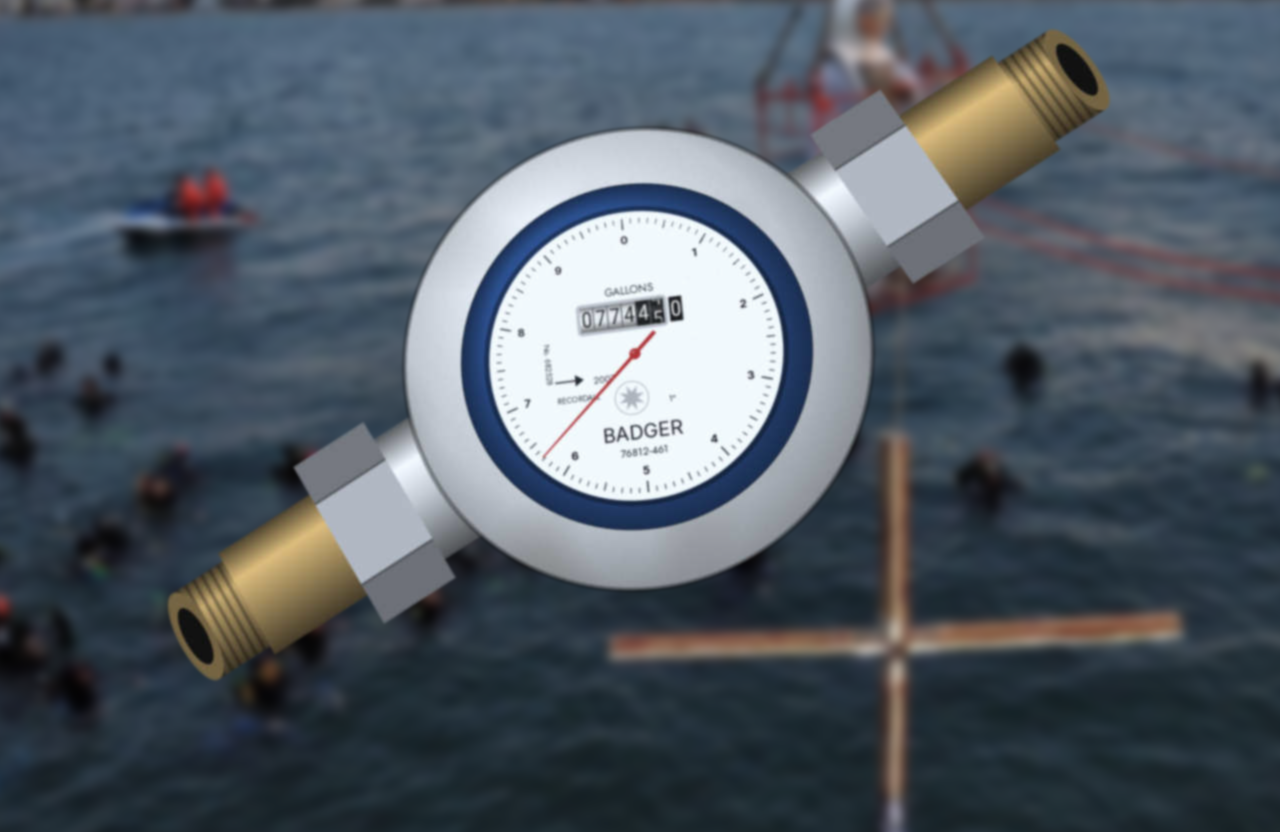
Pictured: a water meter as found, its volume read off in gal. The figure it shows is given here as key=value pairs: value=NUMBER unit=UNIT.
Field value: value=774446.3 unit=gal
